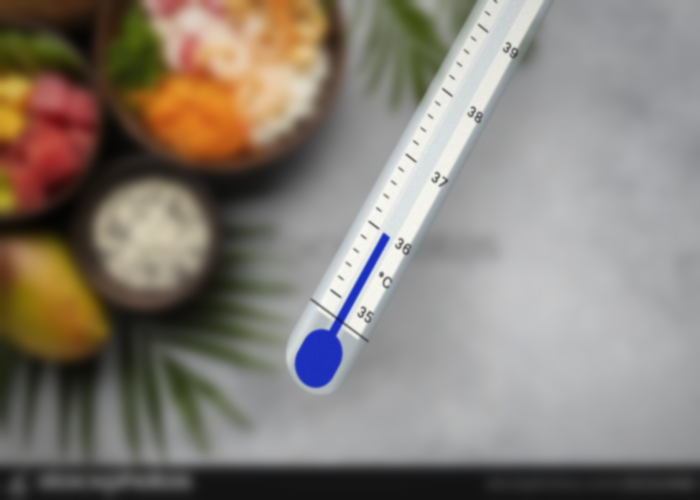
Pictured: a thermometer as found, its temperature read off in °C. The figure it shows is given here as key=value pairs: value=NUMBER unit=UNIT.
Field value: value=36 unit=°C
